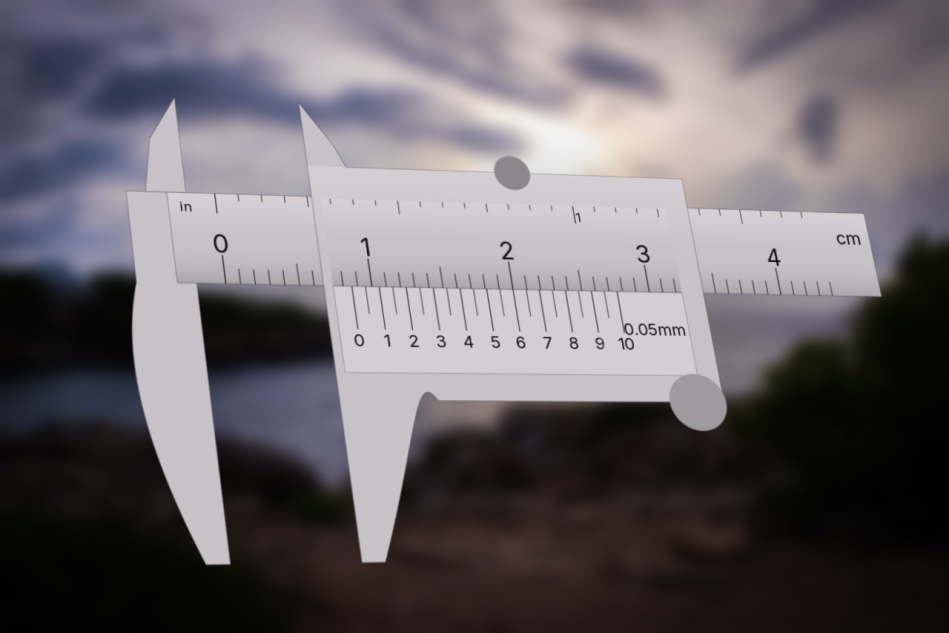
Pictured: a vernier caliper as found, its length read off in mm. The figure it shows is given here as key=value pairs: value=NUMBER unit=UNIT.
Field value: value=8.6 unit=mm
